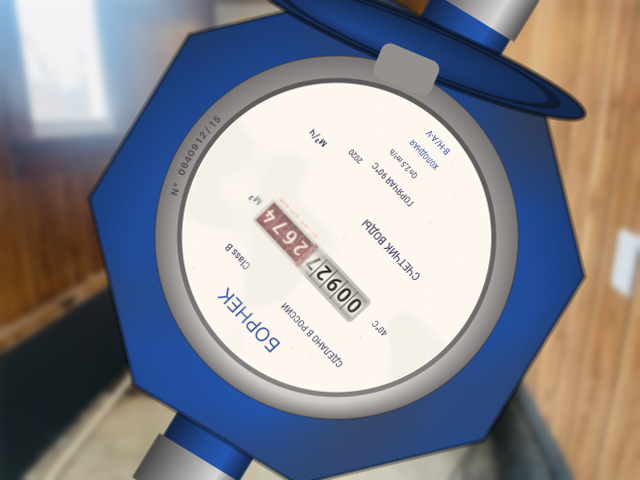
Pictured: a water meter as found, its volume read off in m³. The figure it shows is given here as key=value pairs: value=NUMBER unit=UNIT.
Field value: value=927.2674 unit=m³
